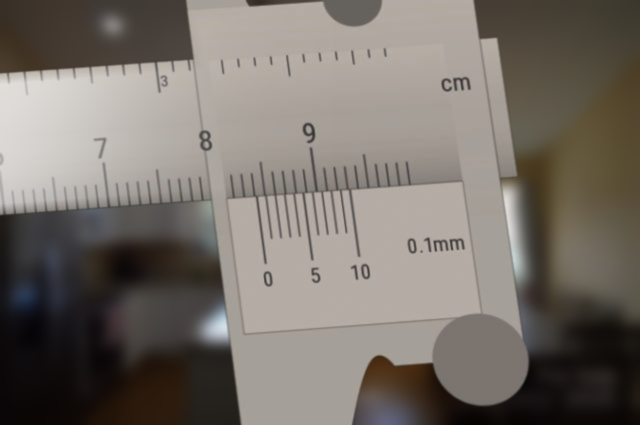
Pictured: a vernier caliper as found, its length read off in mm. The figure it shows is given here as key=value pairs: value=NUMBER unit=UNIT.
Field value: value=84.2 unit=mm
